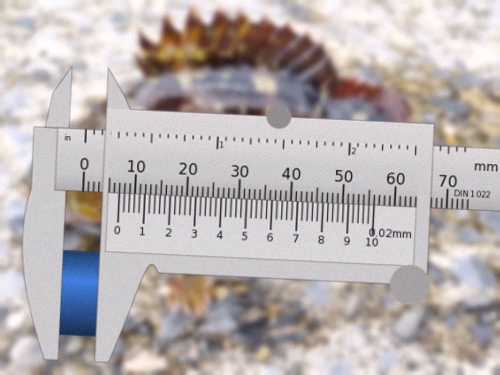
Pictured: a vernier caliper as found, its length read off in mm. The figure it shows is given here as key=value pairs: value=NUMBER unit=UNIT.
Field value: value=7.0 unit=mm
